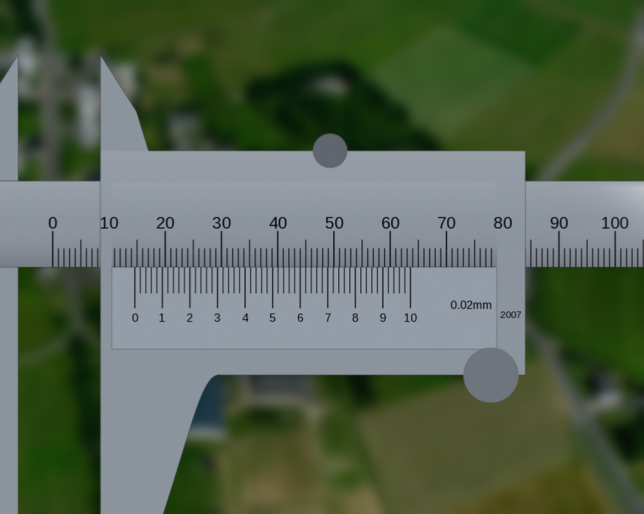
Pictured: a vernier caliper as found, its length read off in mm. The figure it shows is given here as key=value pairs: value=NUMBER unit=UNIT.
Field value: value=14.6 unit=mm
